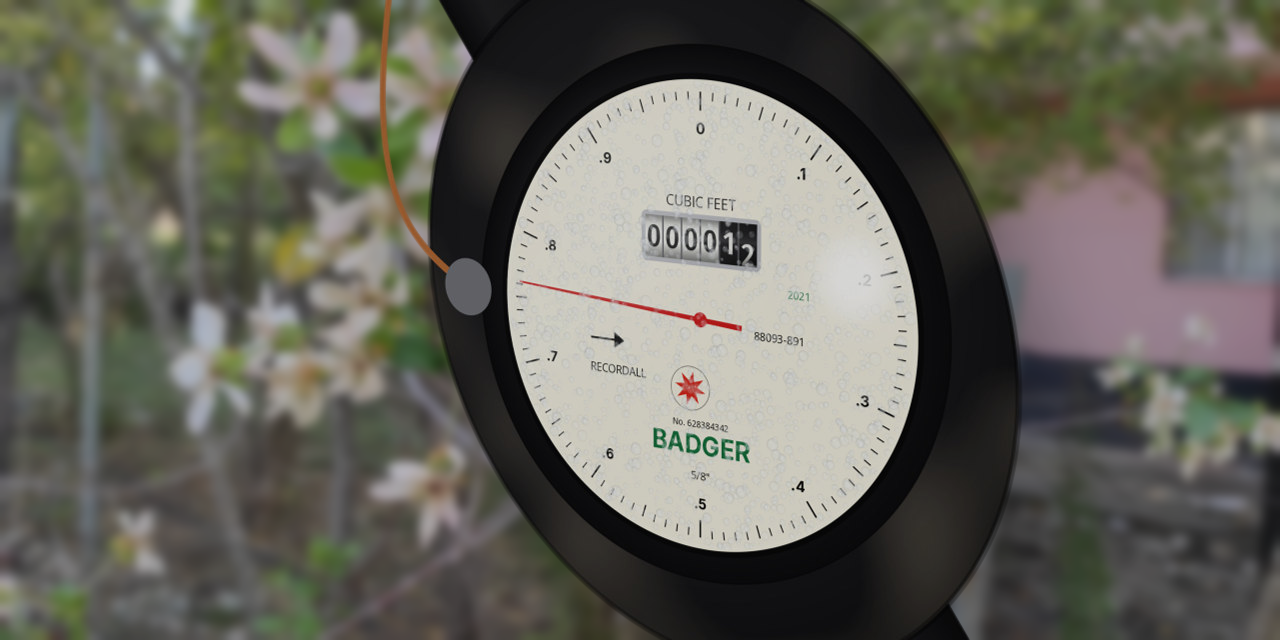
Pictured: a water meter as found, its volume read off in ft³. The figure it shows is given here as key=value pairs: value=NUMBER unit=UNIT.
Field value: value=11.76 unit=ft³
